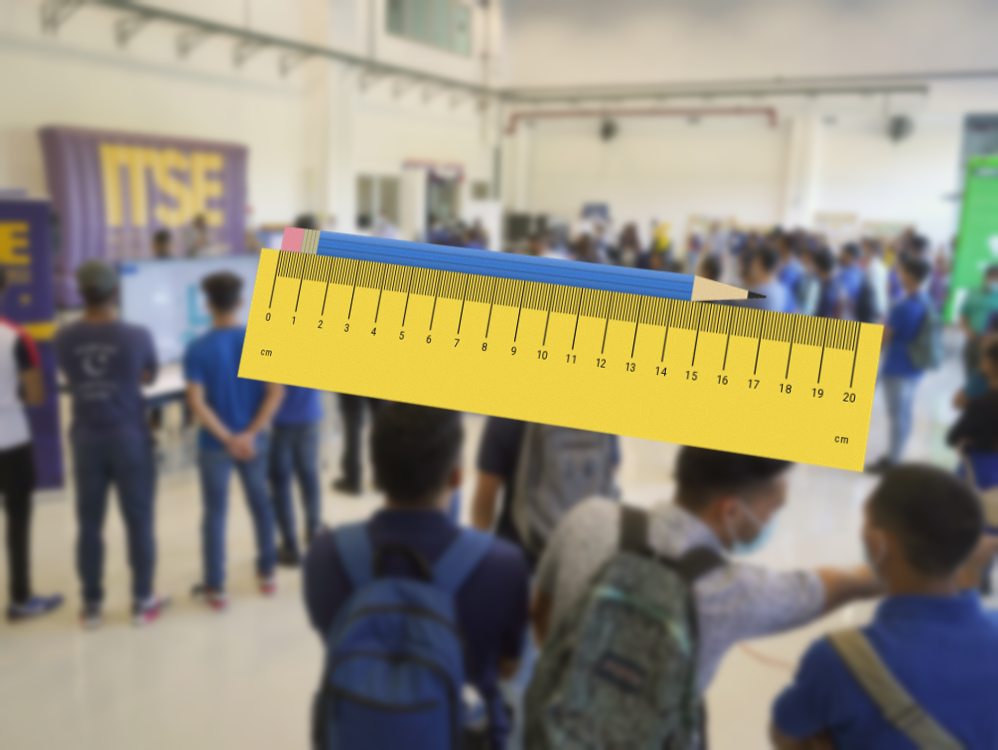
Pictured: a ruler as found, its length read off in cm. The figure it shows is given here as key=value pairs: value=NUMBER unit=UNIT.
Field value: value=17 unit=cm
